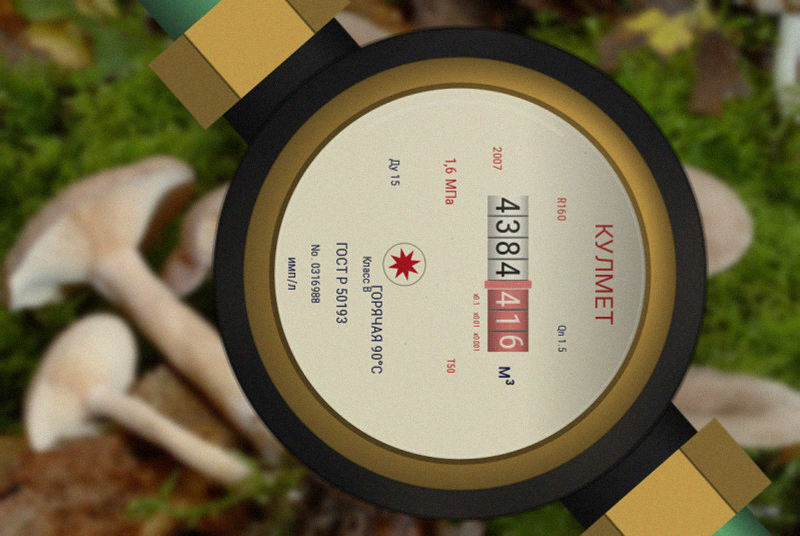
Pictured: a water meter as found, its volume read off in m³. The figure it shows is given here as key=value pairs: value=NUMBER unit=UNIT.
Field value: value=4384.416 unit=m³
